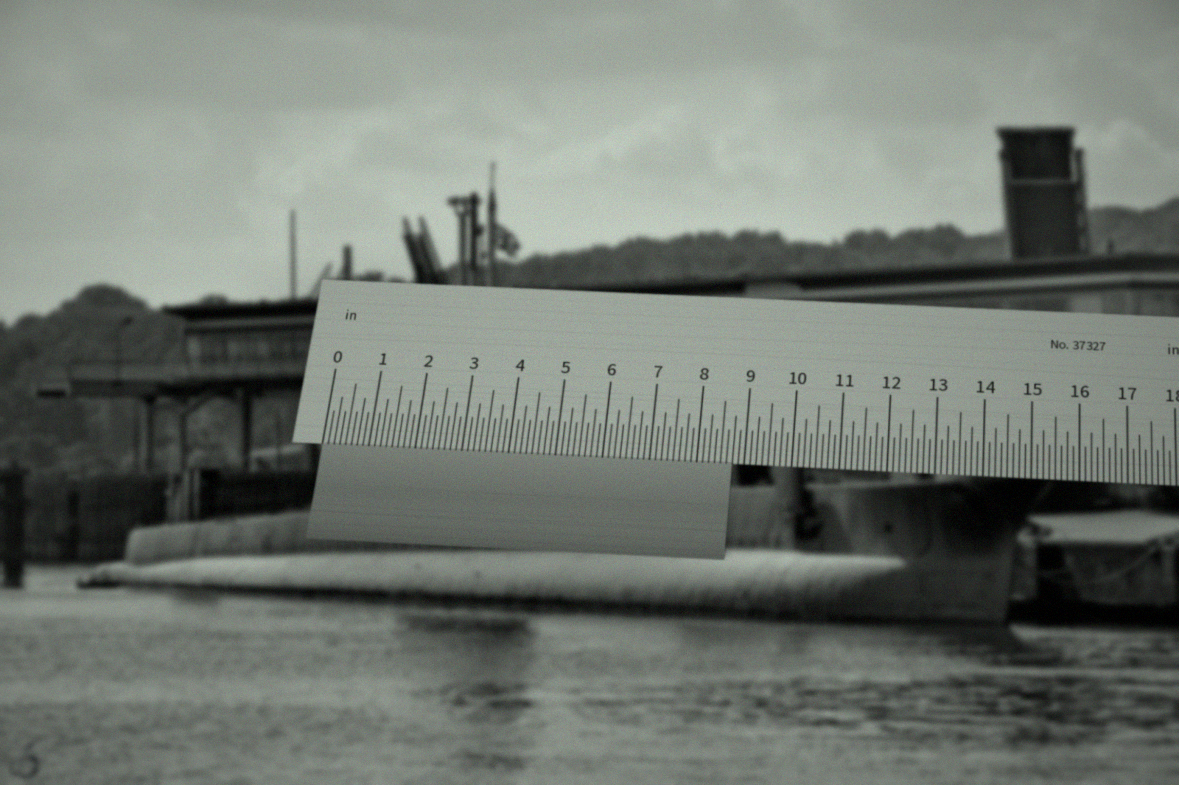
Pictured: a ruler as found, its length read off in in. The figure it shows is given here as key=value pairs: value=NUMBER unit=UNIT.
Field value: value=8.75 unit=in
